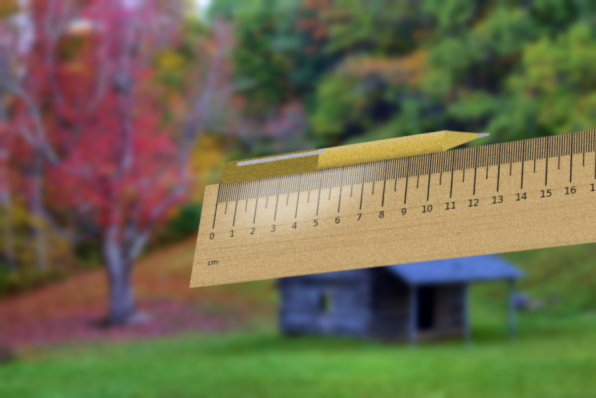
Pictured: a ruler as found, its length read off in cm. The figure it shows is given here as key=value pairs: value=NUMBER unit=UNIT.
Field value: value=12.5 unit=cm
